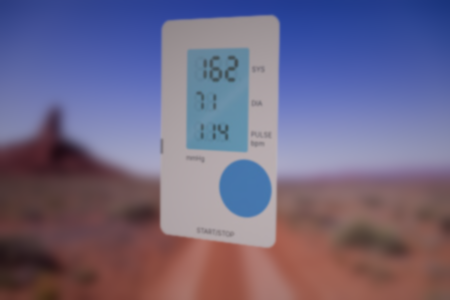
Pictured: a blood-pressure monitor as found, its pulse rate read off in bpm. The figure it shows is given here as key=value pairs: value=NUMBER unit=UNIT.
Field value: value=114 unit=bpm
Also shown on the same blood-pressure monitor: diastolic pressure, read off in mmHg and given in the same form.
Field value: value=71 unit=mmHg
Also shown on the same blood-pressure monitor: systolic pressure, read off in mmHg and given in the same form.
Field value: value=162 unit=mmHg
